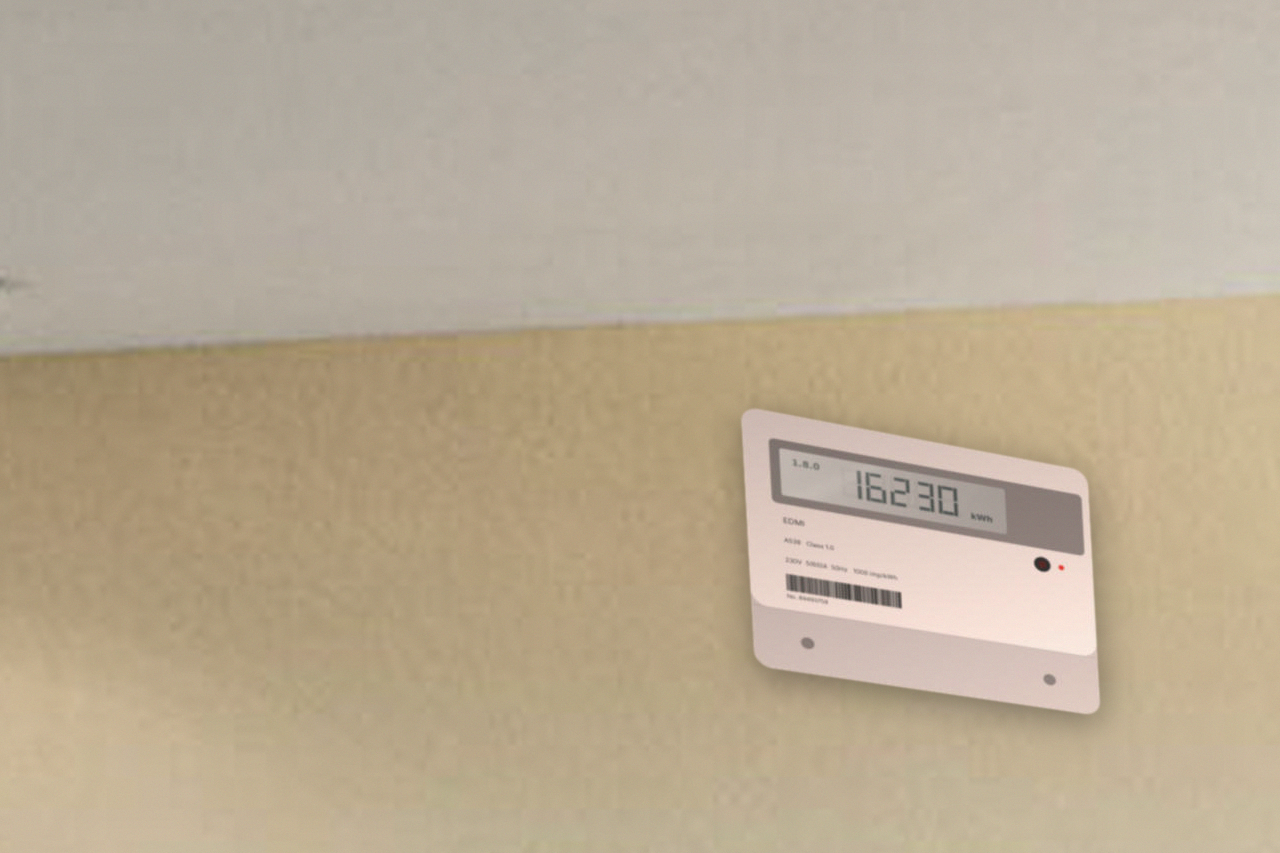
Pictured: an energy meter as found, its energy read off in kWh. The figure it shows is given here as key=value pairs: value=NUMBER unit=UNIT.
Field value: value=16230 unit=kWh
